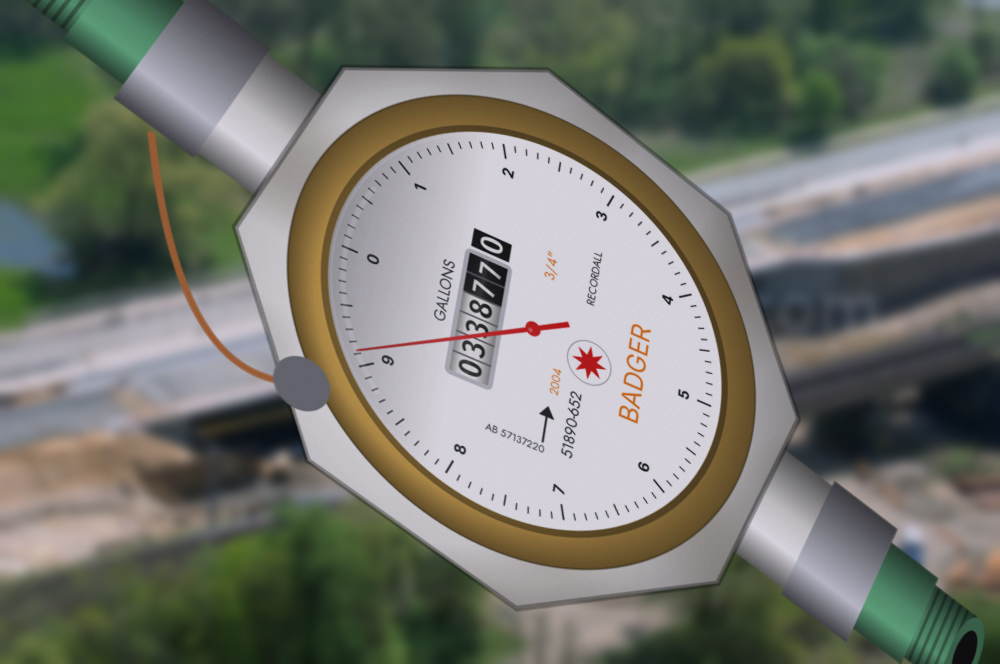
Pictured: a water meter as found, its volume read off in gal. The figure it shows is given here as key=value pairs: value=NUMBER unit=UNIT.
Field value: value=338769.1 unit=gal
